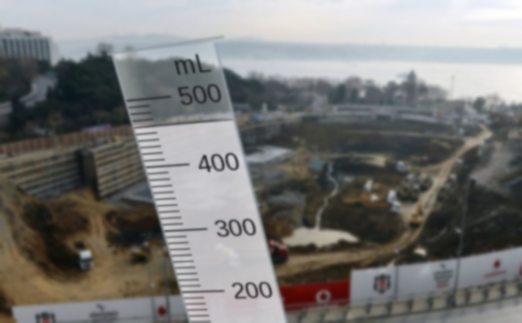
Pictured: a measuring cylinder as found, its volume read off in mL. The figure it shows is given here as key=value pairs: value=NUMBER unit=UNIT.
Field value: value=460 unit=mL
